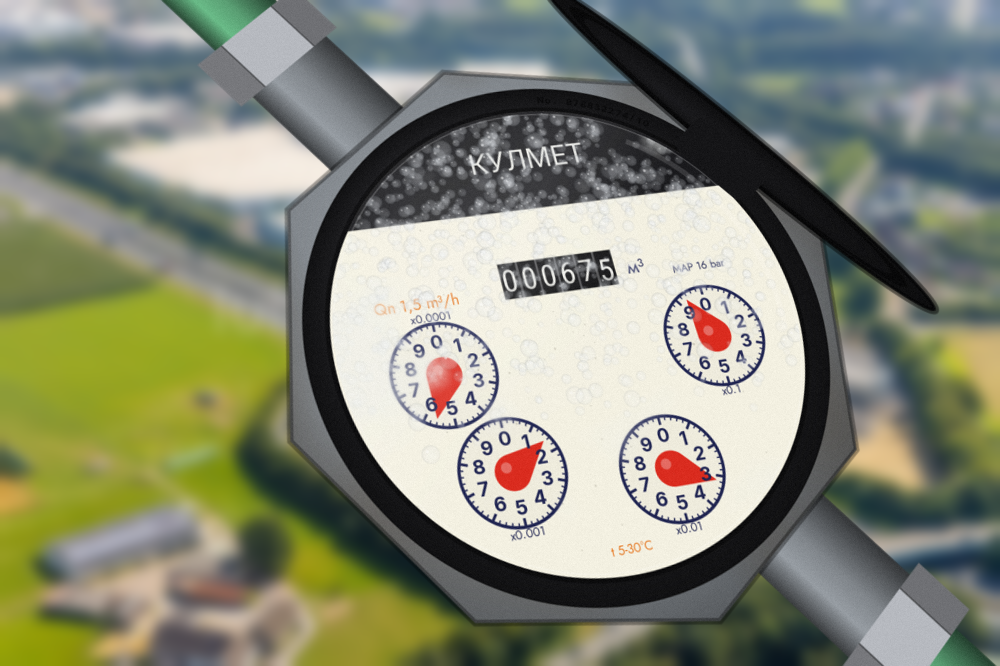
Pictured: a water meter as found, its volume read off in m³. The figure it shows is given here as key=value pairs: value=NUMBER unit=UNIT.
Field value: value=674.9315 unit=m³
